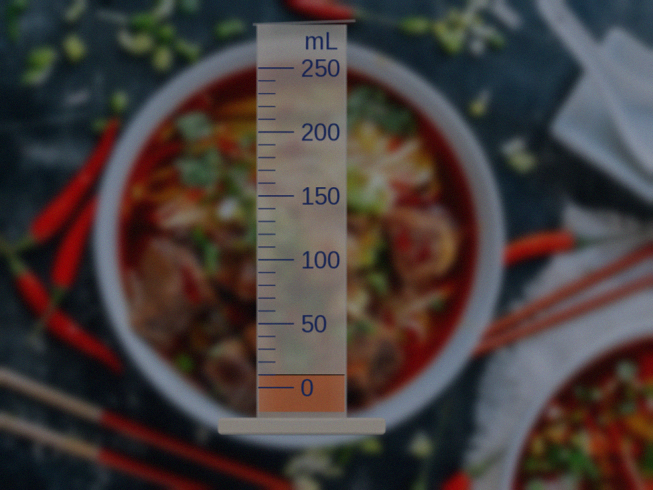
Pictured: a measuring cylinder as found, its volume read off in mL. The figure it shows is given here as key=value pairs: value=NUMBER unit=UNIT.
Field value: value=10 unit=mL
